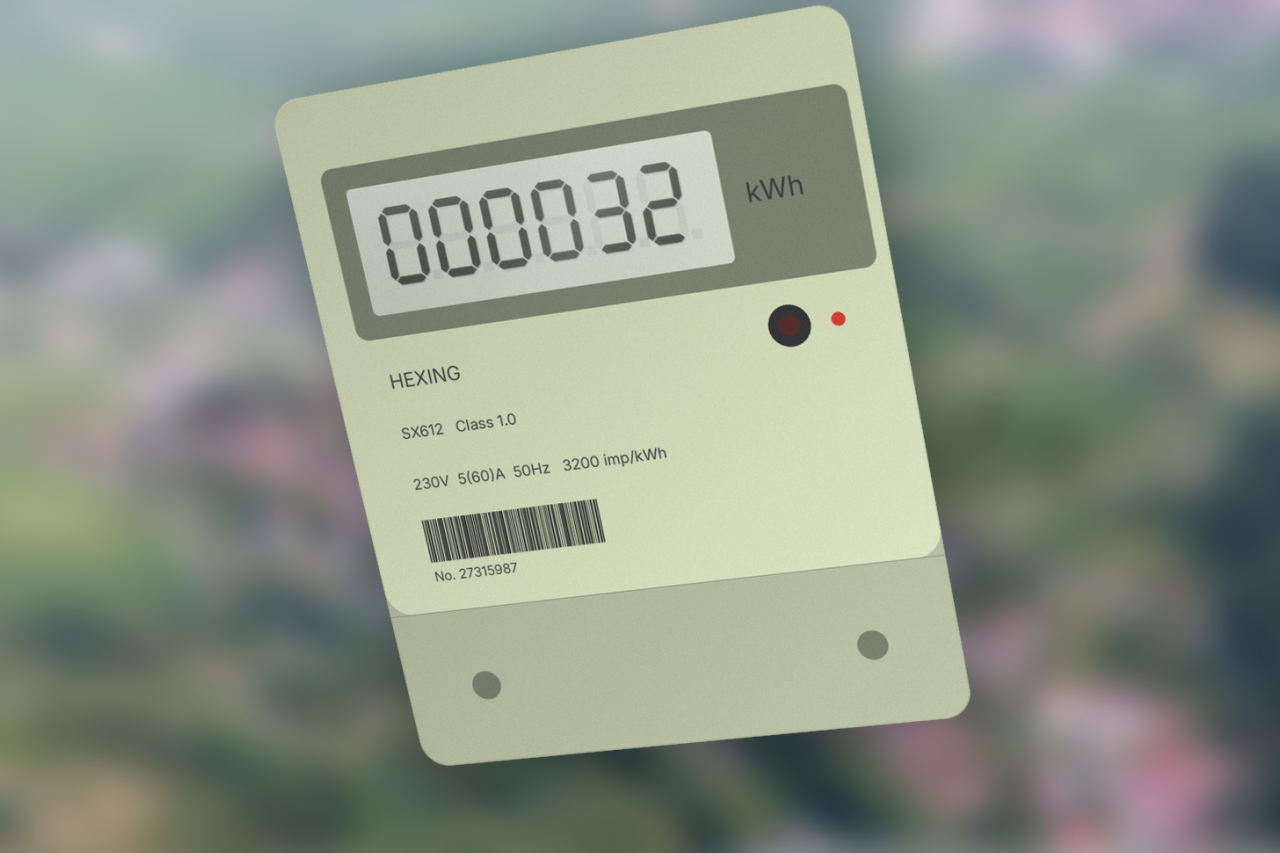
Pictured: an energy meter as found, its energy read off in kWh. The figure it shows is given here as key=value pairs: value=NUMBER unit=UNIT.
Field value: value=32 unit=kWh
